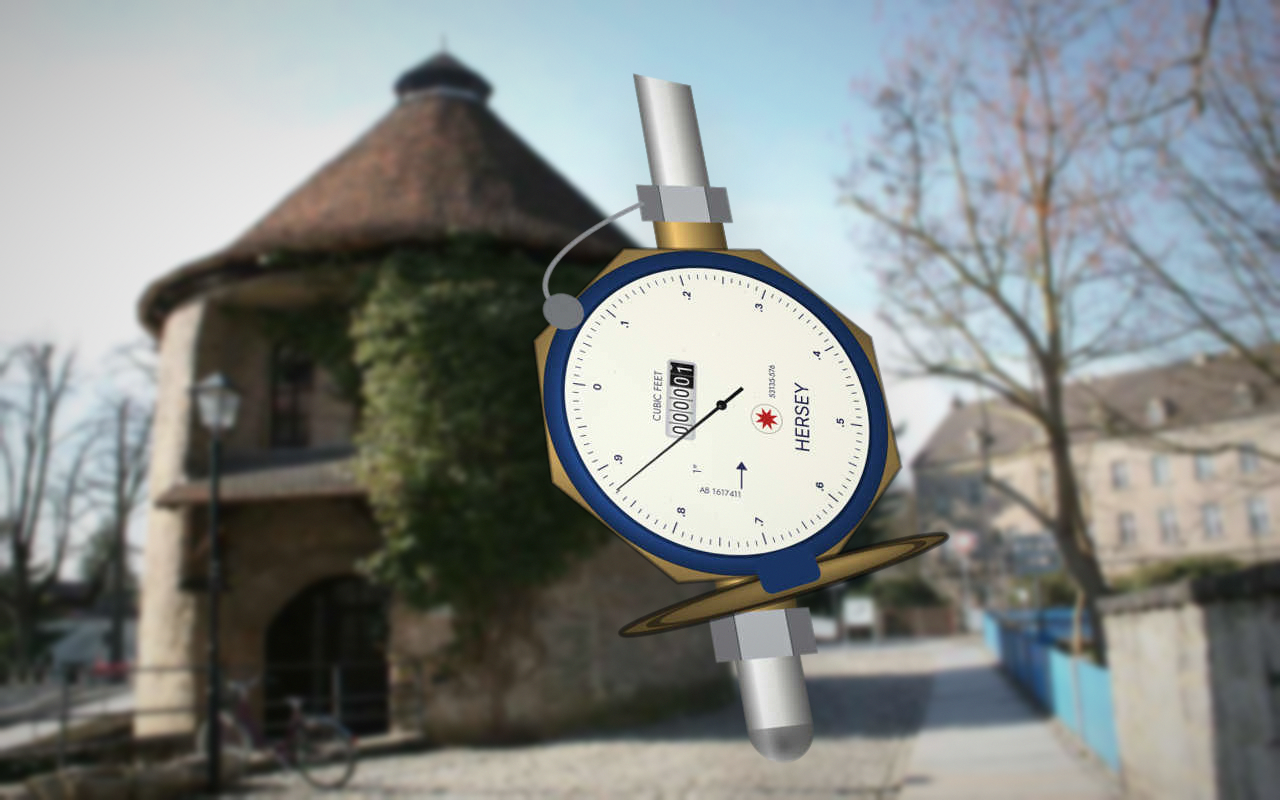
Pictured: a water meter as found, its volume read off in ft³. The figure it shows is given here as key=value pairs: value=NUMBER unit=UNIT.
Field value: value=0.87 unit=ft³
